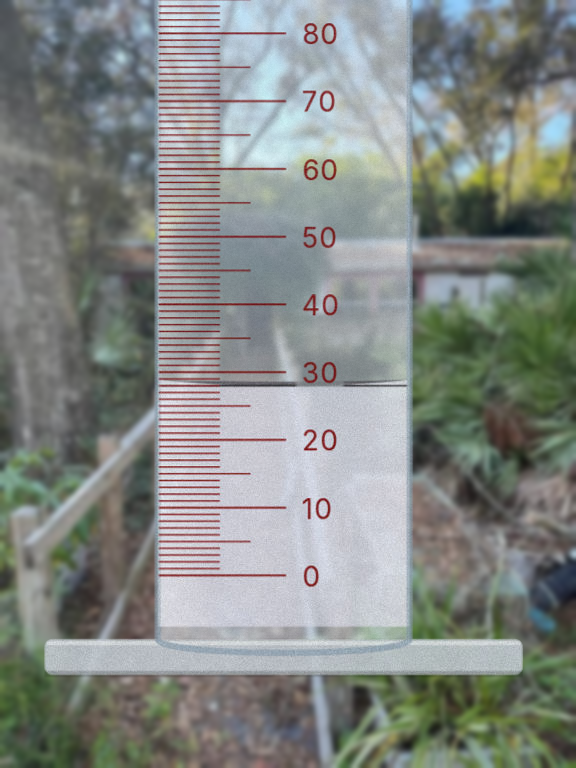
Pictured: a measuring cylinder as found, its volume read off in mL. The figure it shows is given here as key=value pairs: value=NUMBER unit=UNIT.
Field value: value=28 unit=mL
